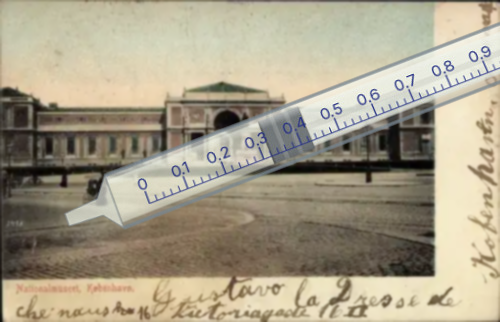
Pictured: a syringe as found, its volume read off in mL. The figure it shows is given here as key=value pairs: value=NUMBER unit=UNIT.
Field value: value=0.32 unit=mL
